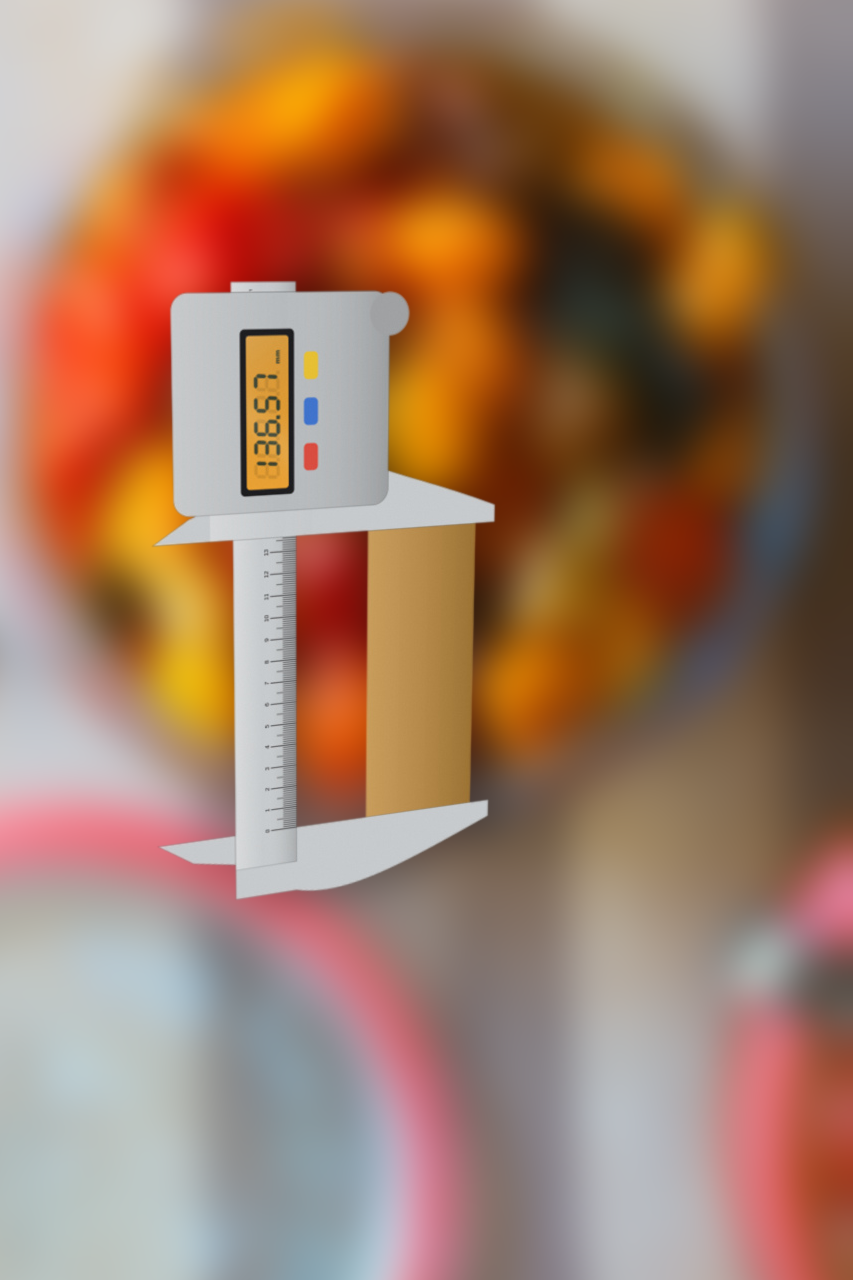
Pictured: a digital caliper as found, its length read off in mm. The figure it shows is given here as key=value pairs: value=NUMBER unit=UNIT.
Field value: value=136.57 unit=mm
